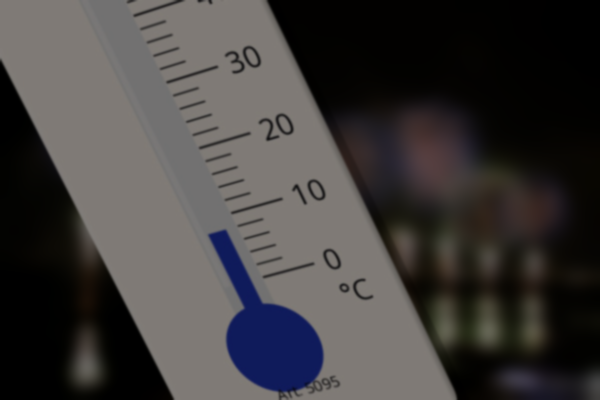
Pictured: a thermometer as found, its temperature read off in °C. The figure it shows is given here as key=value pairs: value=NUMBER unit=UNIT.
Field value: value=8 unit=°C
